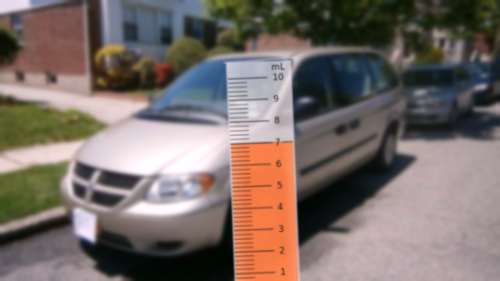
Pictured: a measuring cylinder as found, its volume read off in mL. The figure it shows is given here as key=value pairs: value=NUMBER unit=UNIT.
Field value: value=7 unit=mL
